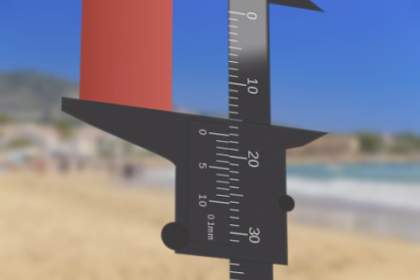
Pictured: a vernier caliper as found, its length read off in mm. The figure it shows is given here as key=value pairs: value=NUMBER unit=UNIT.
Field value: value=17.2 unit=mm
